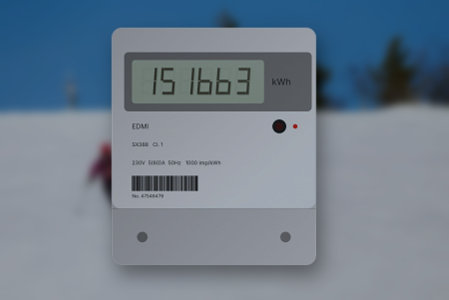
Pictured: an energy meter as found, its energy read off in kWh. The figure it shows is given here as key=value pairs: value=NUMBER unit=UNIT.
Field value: value=151663 unit=kWh
